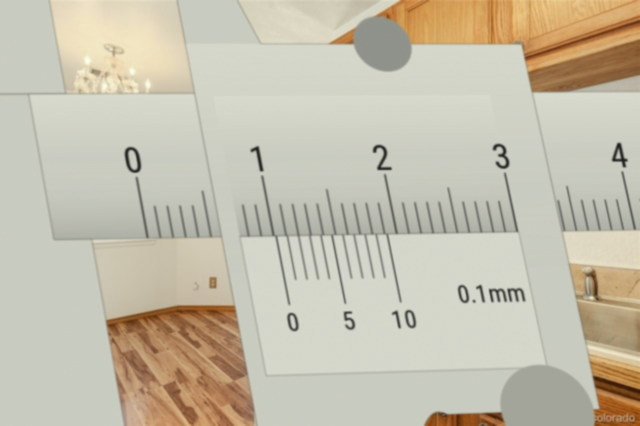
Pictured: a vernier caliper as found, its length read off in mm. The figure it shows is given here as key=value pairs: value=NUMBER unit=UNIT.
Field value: value=10.2 unit=mm
